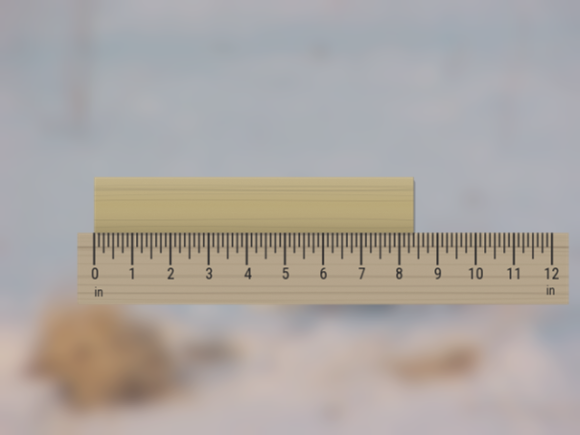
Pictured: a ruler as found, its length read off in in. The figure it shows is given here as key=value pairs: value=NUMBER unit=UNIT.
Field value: value=8.375 unit=in
